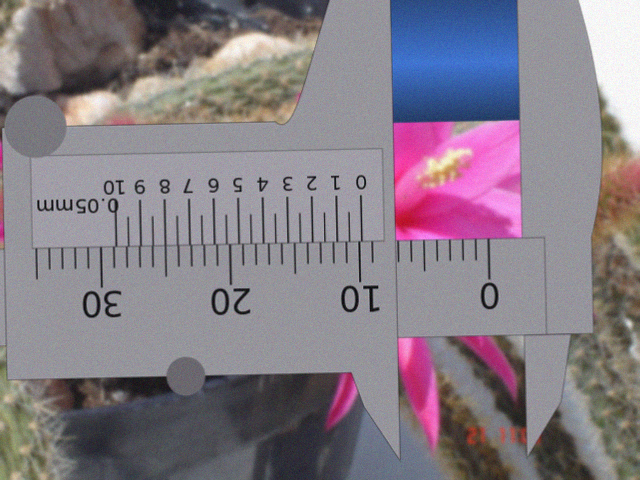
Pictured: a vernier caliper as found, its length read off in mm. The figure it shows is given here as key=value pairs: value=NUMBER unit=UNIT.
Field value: value=9.8 unit=mm
